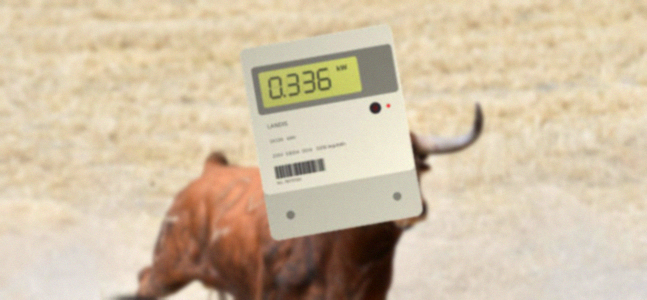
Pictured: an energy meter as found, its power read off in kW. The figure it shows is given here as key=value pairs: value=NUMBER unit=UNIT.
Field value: value=0.336 unit=kW
